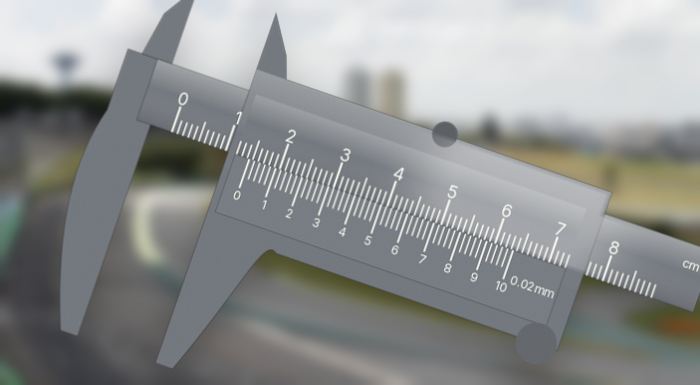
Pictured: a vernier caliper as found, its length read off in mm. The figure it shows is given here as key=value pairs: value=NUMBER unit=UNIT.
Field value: value=14.4 unit=mm
